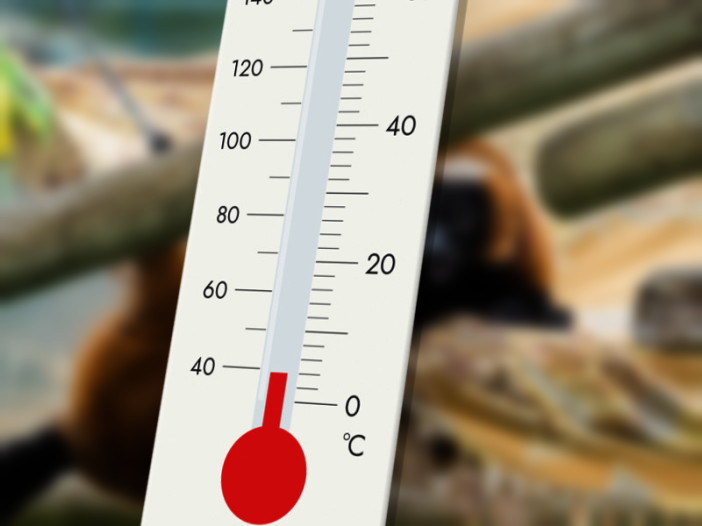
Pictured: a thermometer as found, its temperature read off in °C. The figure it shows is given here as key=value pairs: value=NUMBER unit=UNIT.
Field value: value=4 unit=°C
